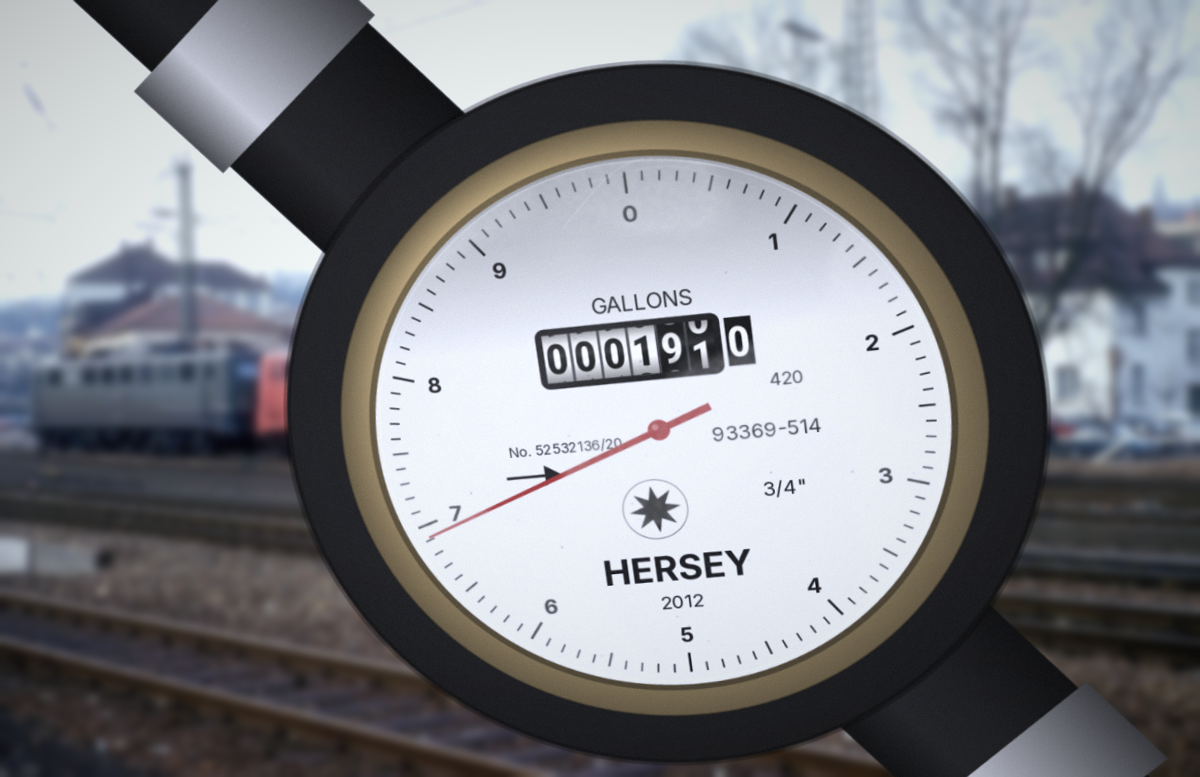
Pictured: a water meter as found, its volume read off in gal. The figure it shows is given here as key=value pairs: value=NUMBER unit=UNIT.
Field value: value=1906.9 unit=gal
